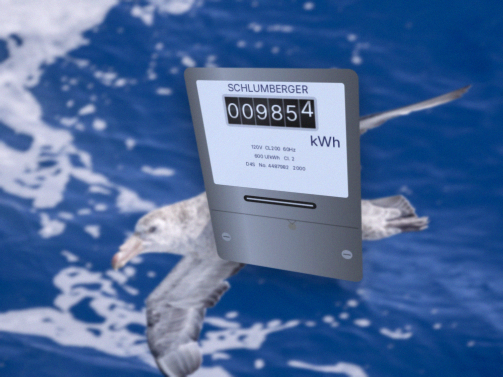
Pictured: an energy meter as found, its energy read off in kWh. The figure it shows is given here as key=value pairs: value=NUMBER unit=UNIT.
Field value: value=9854 unit=kWh
